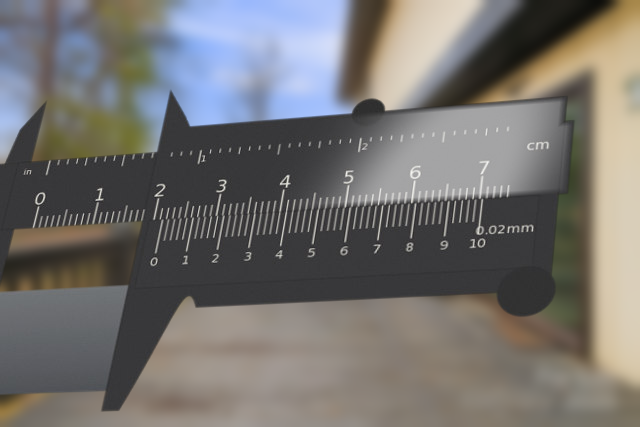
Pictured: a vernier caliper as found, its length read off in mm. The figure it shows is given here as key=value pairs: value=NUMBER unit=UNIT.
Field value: value=21.4 unit=mm
